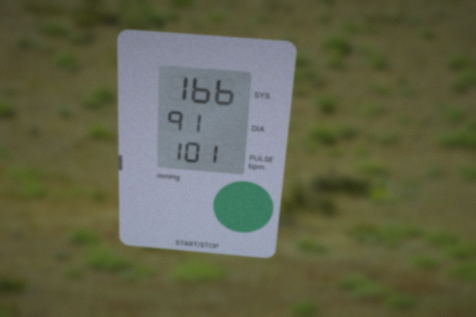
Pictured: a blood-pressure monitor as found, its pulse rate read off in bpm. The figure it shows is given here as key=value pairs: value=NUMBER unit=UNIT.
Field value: value=101 unit=bpm
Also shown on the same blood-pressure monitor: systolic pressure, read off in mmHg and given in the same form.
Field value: value=166 unit=mmHg
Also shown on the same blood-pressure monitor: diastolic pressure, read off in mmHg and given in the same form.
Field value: value=91 unit=mmHg
